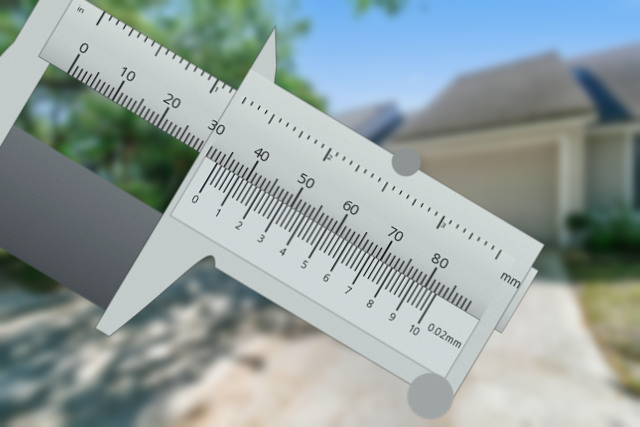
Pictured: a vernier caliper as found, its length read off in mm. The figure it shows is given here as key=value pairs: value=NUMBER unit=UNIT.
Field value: value=33.5 unit=mm
